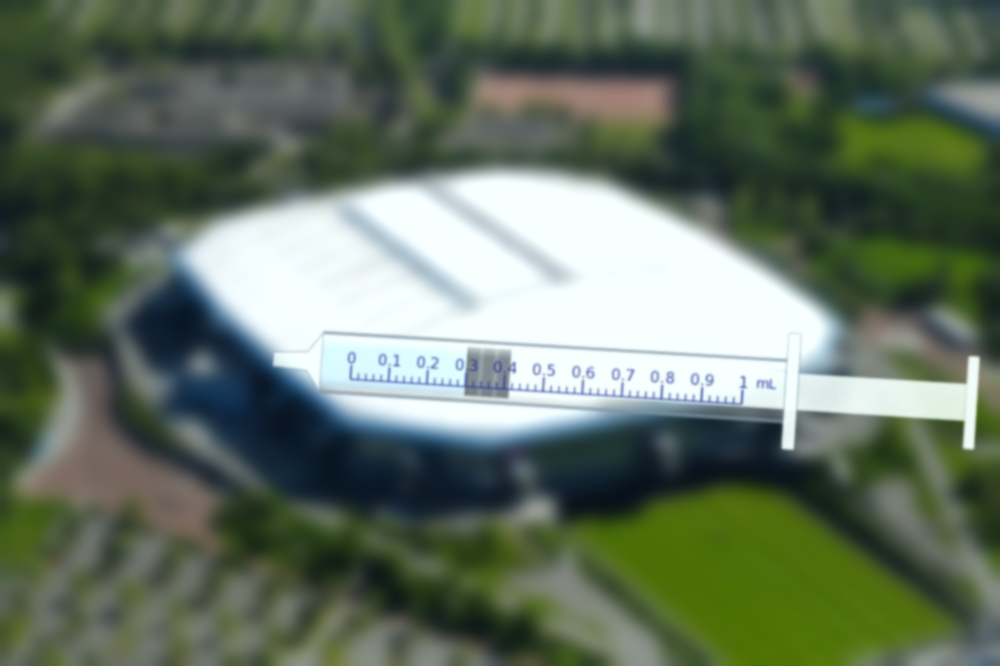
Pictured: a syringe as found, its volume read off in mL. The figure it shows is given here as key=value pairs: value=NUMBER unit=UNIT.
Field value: value=0.3 unit=mL
